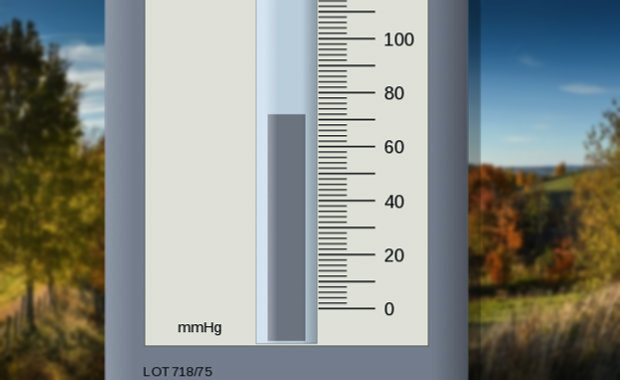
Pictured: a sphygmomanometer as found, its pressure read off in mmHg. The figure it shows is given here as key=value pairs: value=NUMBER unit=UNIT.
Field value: value=72 unit=mmHg
